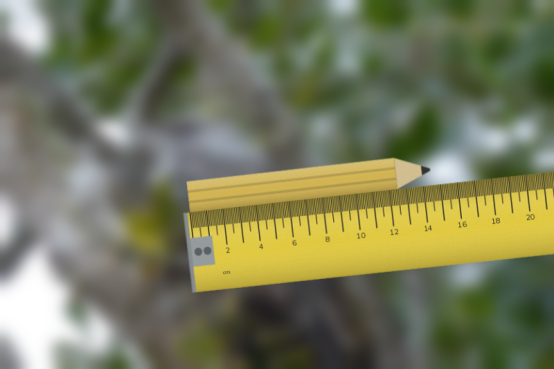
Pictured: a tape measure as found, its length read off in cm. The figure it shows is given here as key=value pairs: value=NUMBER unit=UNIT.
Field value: value=14.5 unit=cm
